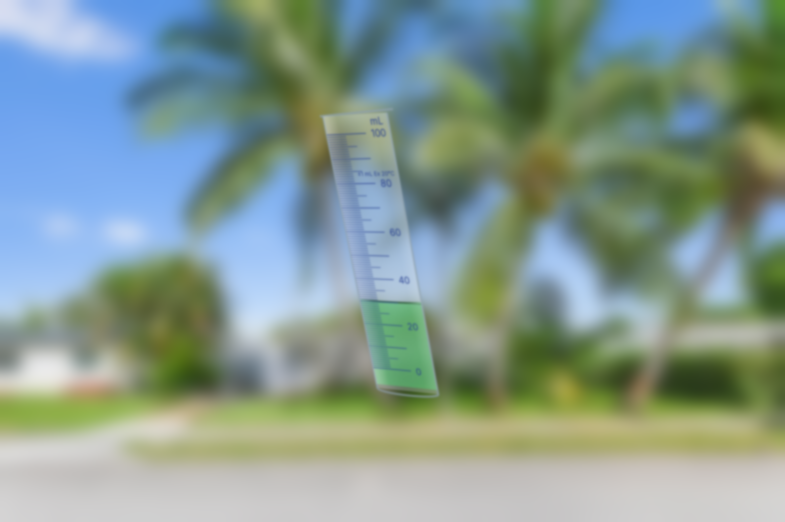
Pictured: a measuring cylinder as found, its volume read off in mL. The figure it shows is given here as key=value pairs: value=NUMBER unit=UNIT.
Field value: value=30 unit=mL
